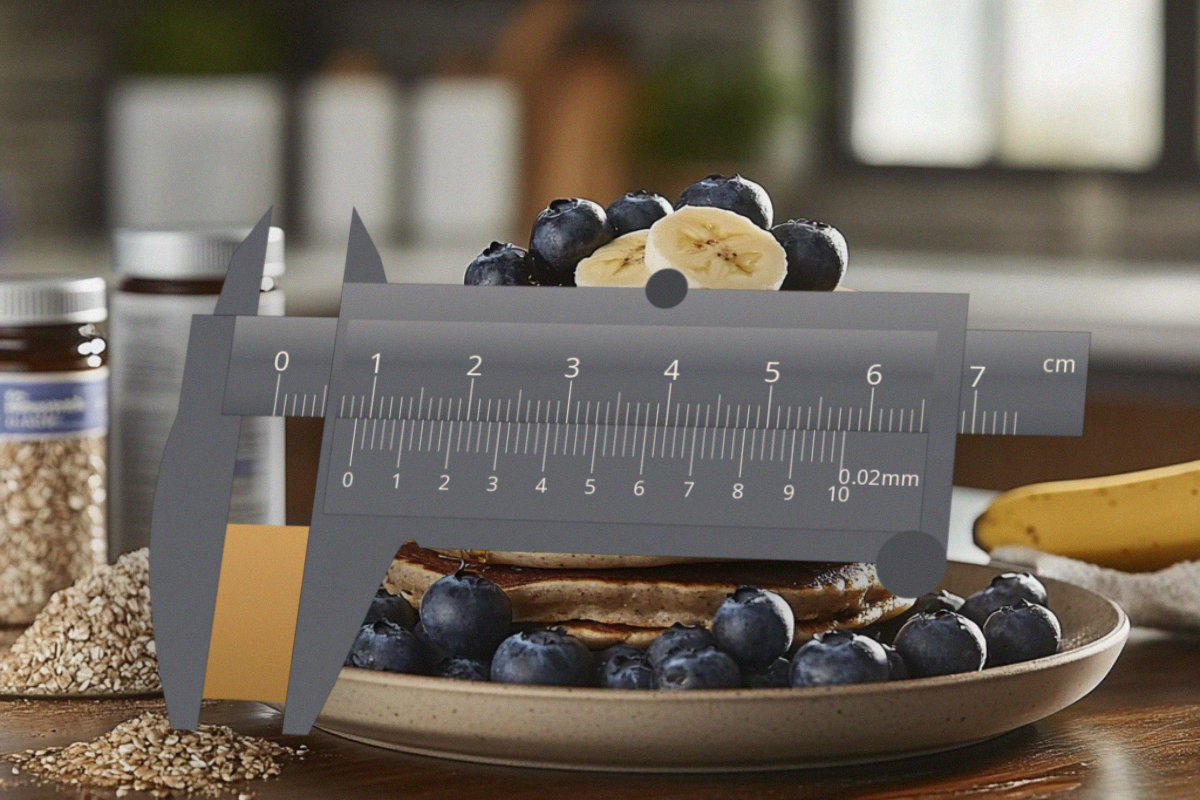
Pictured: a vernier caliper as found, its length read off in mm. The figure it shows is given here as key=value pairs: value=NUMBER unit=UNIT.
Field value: value=8.6 unit=mm
